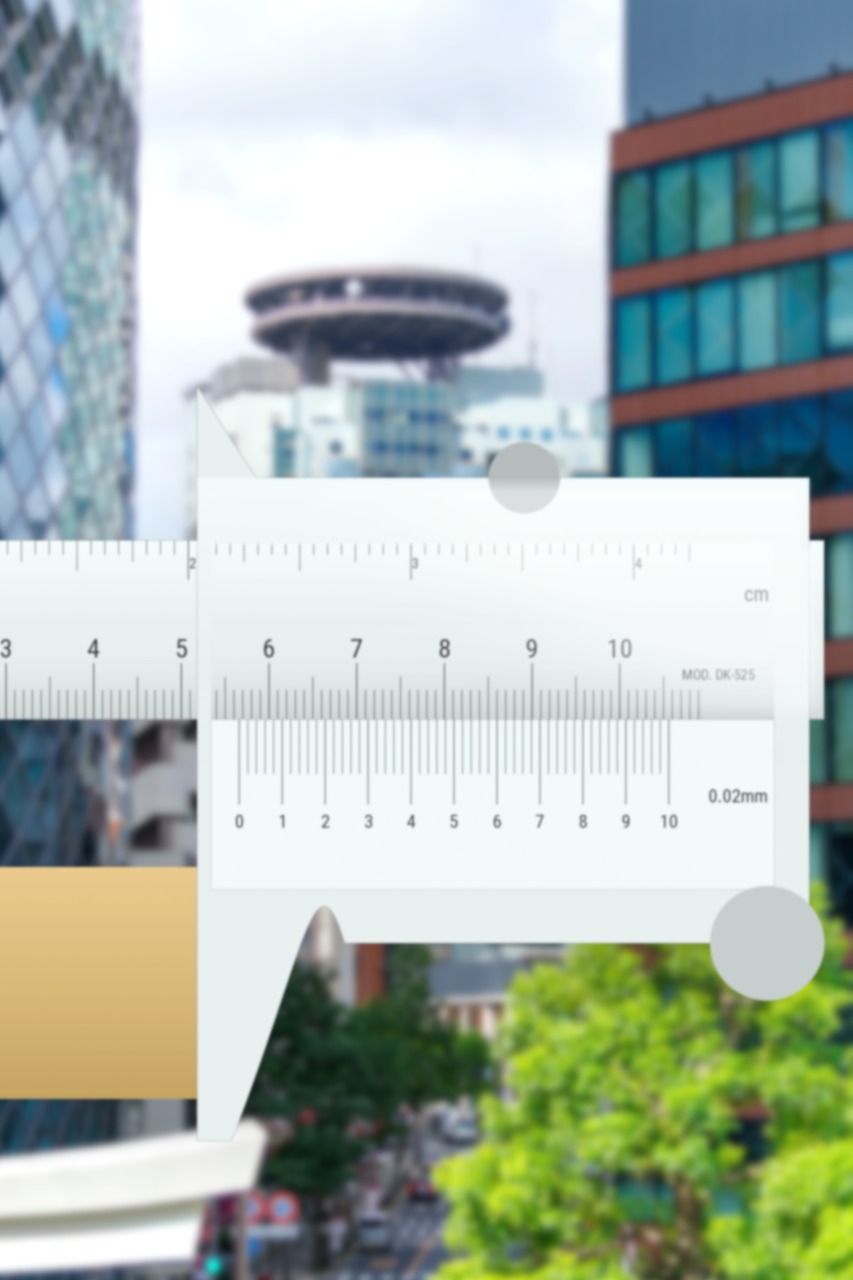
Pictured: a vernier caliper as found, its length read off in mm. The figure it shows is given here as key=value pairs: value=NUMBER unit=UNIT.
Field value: value=56.6 unit=mm
